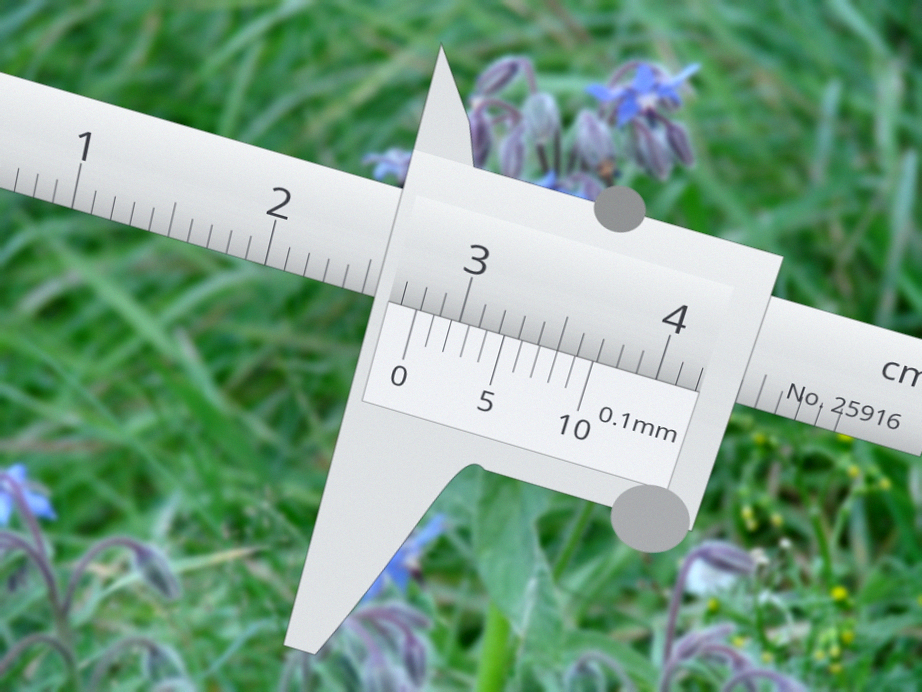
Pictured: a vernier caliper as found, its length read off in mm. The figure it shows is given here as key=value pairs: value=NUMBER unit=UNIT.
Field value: value=27.8 unit=mm
